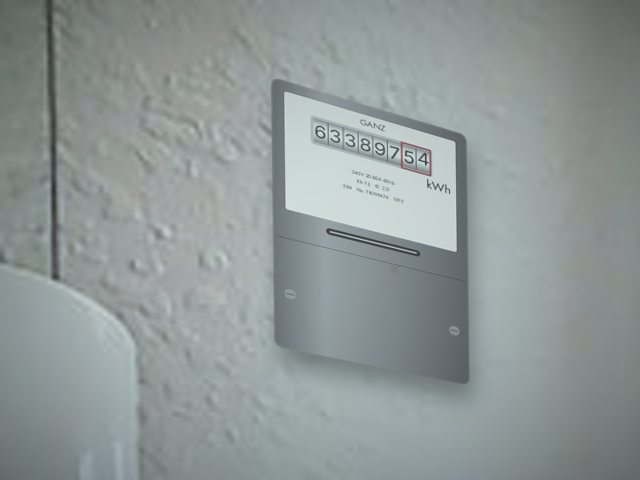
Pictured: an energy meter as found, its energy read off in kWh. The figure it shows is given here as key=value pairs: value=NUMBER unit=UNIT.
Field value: value=633897.54 unit=kWh
